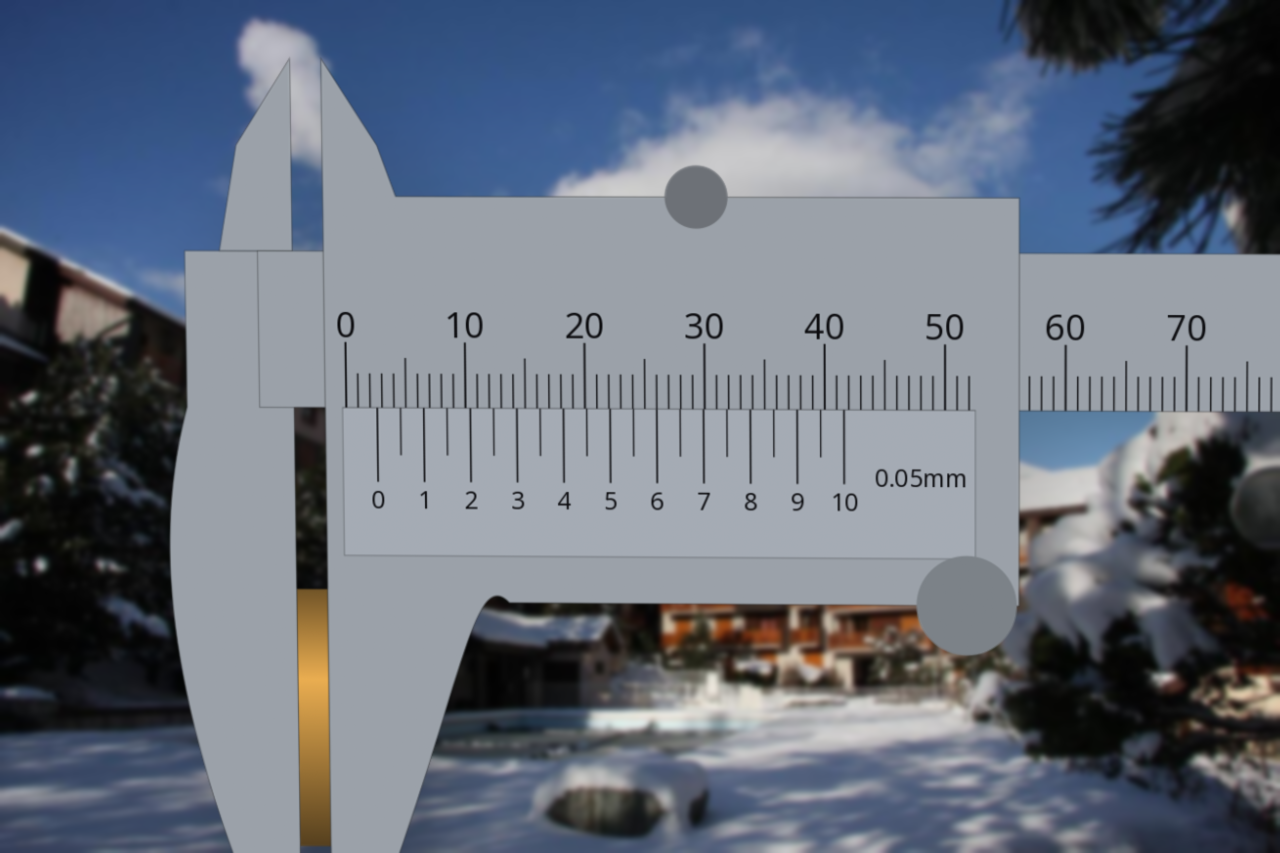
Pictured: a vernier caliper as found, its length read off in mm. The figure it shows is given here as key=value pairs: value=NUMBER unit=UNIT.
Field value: value=2.6 unit=mm
